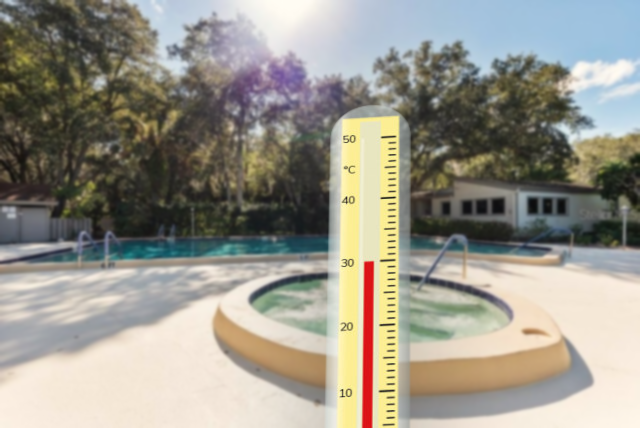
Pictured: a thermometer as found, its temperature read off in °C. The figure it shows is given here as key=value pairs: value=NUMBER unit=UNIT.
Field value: value=30 unit=°C
